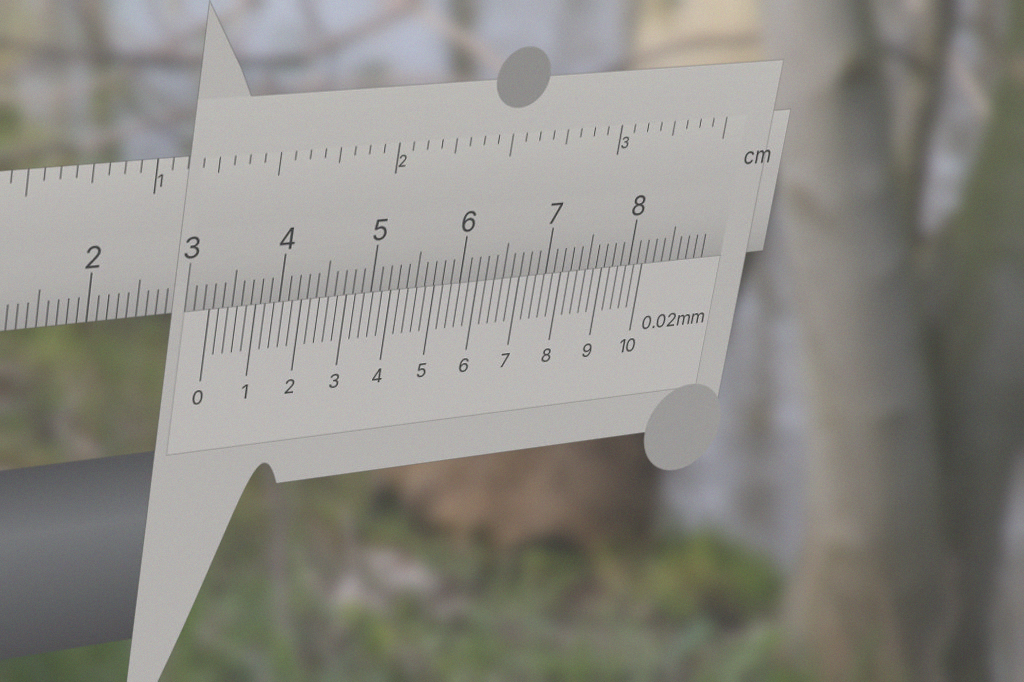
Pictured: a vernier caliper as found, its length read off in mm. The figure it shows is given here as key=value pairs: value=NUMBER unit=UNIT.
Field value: value=32.6 unit=mm
